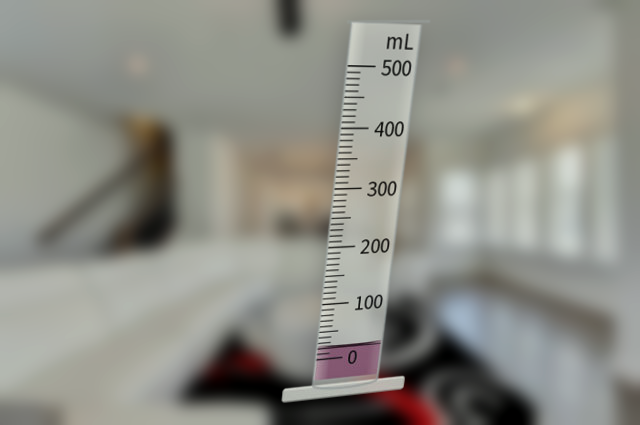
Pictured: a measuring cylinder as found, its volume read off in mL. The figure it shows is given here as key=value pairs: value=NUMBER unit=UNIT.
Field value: value=20 unit=mL
